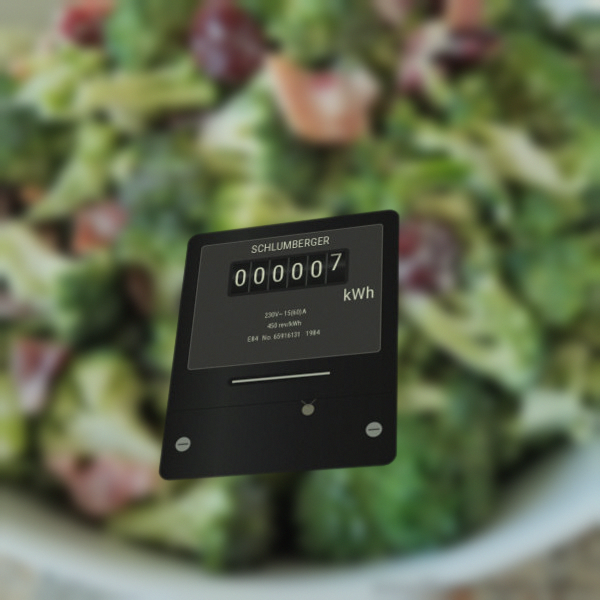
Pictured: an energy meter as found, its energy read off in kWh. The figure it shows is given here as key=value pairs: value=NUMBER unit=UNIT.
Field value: value=7 unit=kWh
